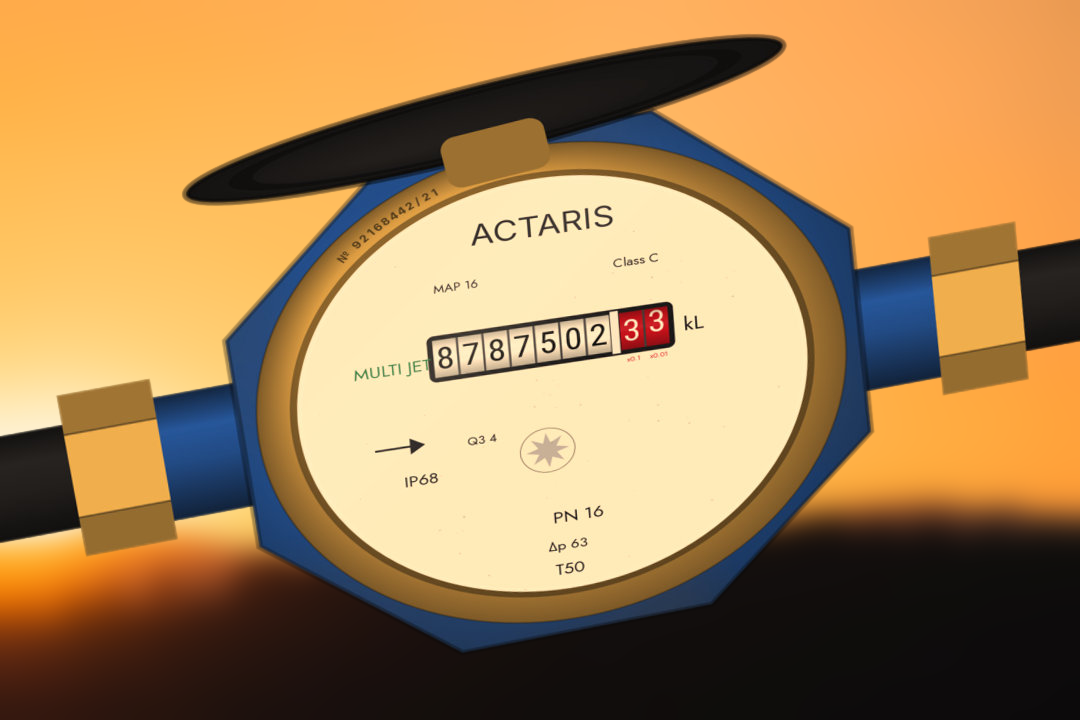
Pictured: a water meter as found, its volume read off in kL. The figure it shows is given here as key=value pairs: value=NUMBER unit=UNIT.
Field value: value=8787502.33 unit=kL
